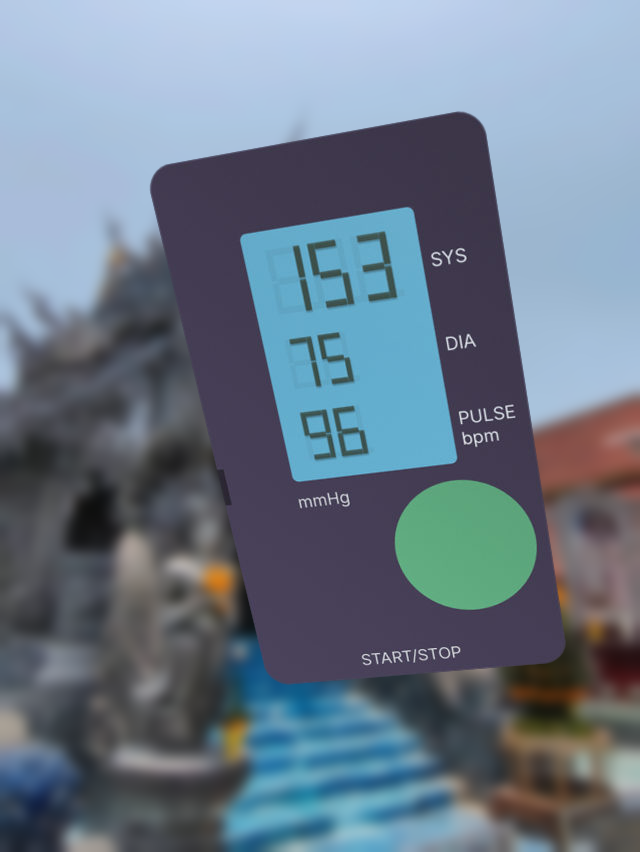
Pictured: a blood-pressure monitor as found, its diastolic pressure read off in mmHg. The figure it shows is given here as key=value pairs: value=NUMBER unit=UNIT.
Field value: value=75 unit=mmHg
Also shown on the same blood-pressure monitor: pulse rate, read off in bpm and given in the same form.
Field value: value=96 unit=bpm
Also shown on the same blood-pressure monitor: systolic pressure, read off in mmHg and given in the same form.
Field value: value=153 unit=mmHg
